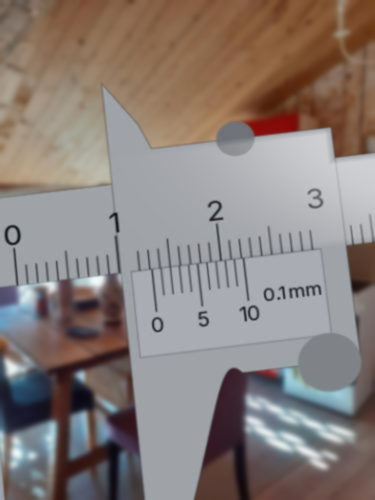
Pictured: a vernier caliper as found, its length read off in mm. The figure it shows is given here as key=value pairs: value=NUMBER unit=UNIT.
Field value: value=13.2 unit=mm
